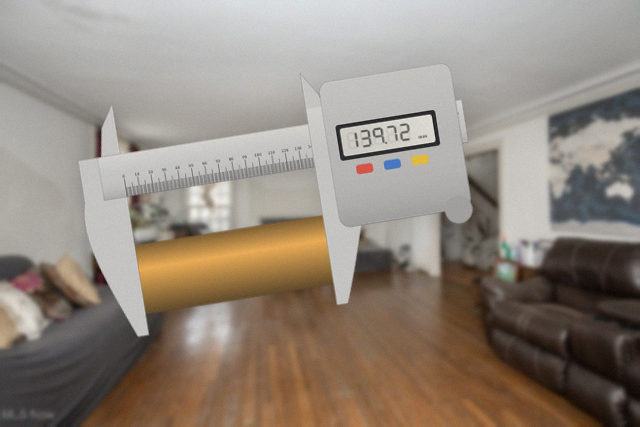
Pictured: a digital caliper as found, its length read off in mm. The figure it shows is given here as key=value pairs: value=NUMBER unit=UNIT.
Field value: value=139.72 unit=mm
